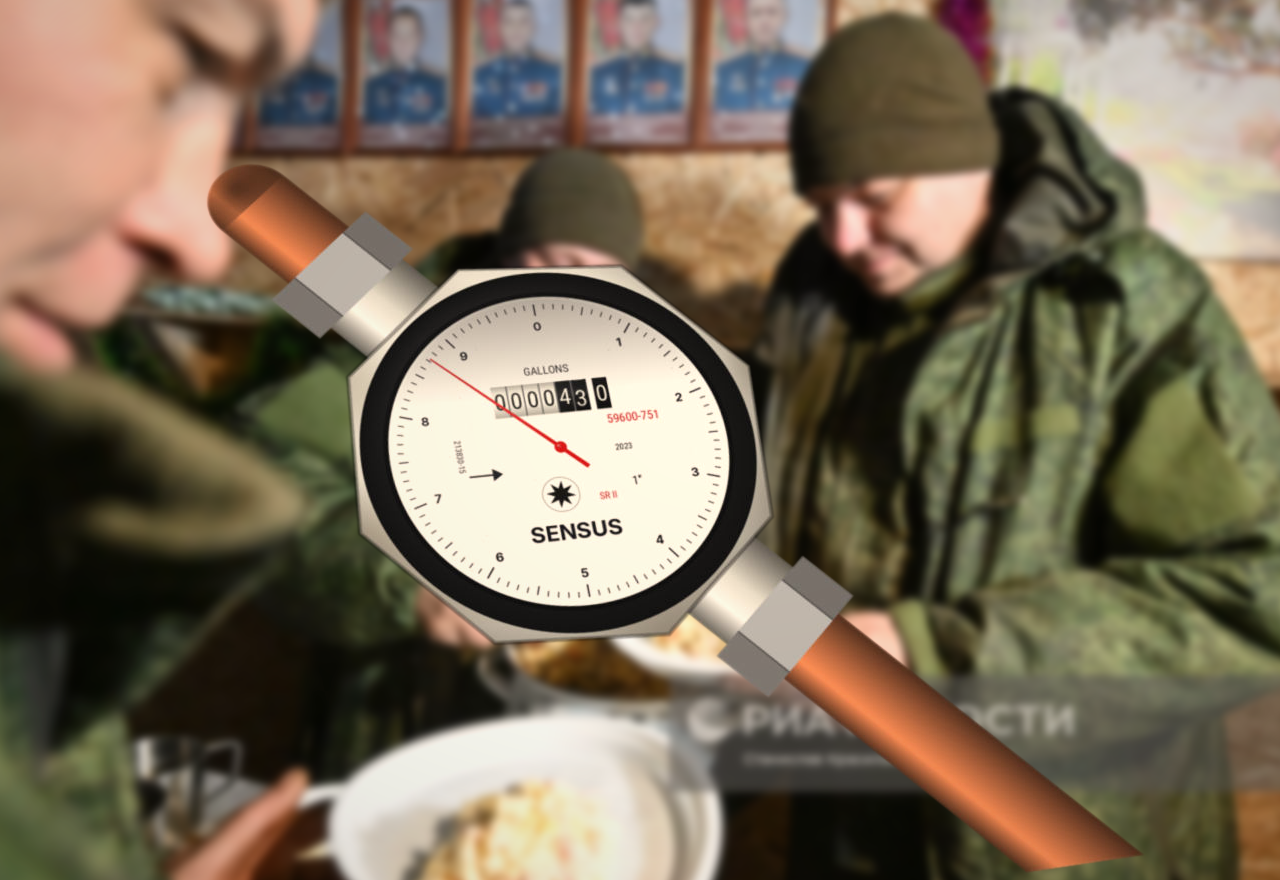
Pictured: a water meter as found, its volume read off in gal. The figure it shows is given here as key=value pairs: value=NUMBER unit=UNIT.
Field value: value=428.7 unit=gal
